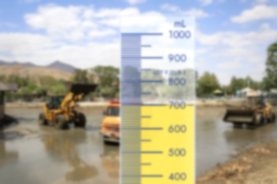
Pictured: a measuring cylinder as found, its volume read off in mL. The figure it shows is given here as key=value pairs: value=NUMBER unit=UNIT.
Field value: value=700 unit=mL
